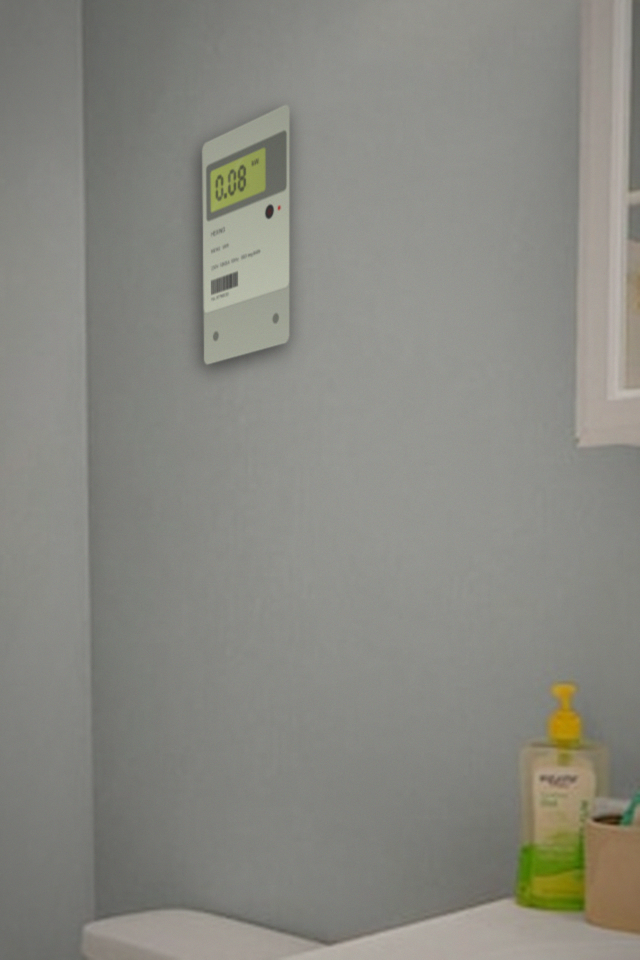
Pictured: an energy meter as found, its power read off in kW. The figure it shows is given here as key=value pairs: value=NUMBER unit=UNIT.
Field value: value=0.08 unit=kW
